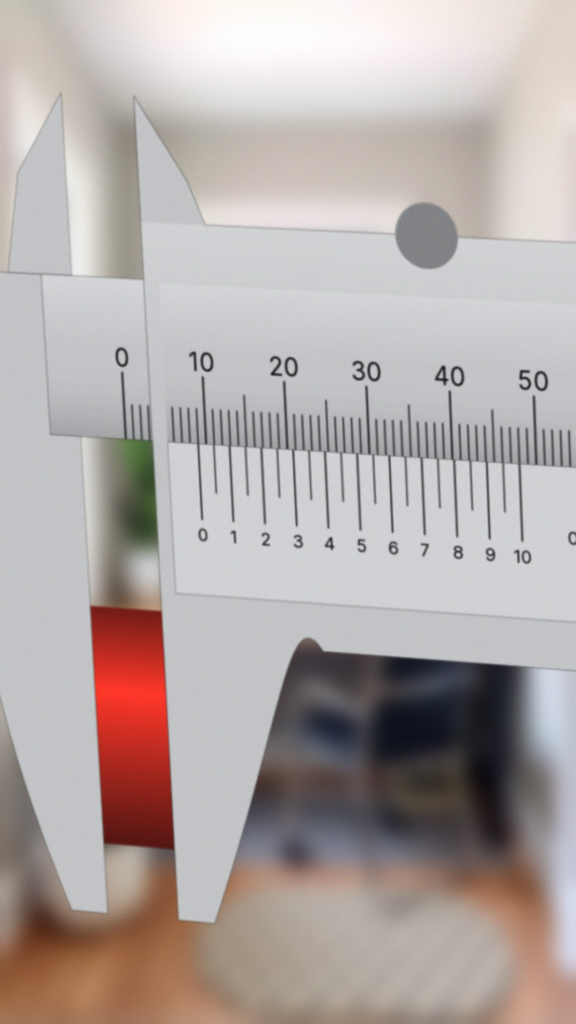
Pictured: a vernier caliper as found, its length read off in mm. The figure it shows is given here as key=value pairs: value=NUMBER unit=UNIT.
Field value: value=9.0 unit=mm
